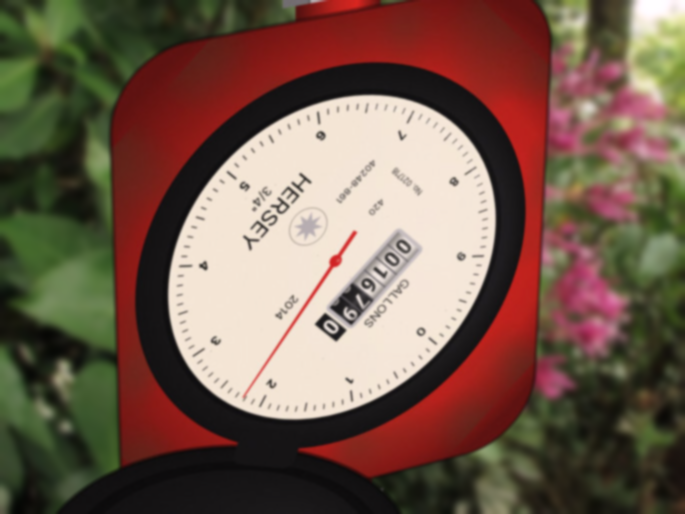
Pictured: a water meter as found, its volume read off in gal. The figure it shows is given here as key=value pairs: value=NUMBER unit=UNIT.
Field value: value=16792.2 unit=gal
